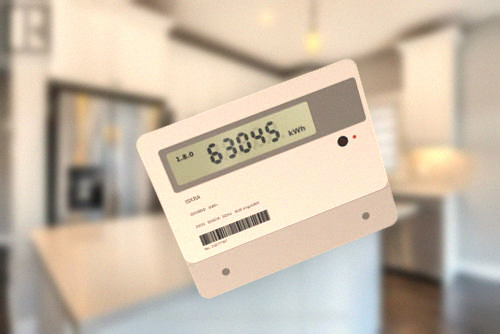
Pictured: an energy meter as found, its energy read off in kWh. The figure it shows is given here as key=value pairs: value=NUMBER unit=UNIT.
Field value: value=63045 unit=kWh
